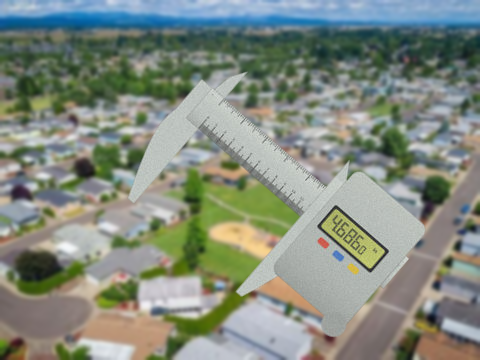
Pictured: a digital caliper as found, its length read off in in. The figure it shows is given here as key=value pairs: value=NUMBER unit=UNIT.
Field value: value=4.6860 unit=in
